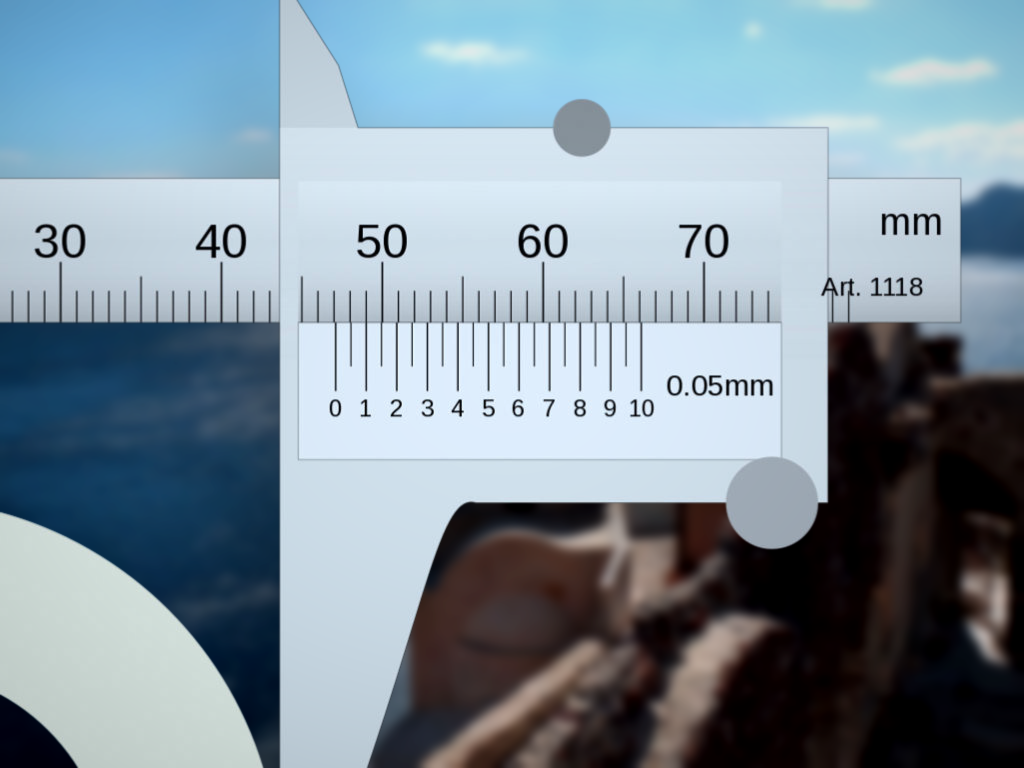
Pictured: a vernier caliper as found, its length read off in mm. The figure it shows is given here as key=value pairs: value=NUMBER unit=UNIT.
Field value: value=47.1 unit=mm
